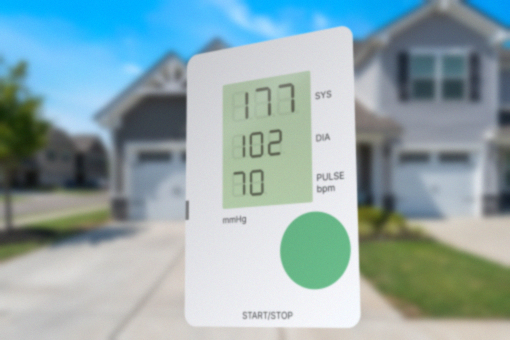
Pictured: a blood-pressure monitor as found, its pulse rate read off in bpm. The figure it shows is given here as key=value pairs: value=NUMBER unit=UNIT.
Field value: value=70 unit=bpm
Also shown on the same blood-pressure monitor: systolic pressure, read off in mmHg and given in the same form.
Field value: value=177 unit=mmHg
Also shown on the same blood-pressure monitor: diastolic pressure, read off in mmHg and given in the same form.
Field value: value=102 unit=mmHg
